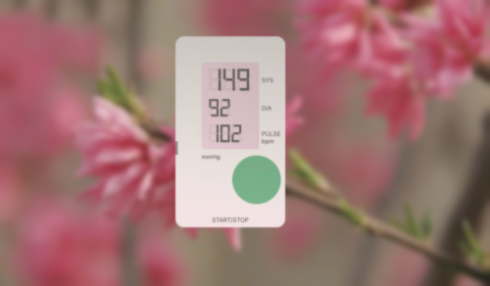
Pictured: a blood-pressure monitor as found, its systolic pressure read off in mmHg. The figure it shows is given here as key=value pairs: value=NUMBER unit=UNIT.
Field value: value=149 unit=mmHg
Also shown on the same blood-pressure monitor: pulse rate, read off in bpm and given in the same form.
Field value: value=102 unit=bpm
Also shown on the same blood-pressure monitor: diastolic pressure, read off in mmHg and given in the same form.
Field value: value=92 unit=mmHg
